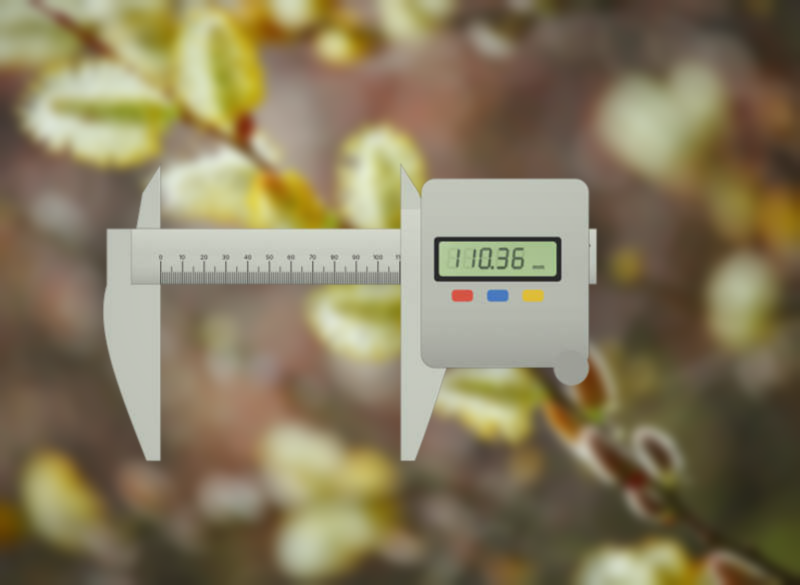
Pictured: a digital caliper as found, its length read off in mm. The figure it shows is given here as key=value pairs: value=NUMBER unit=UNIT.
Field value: value=110.36 unit=mm
